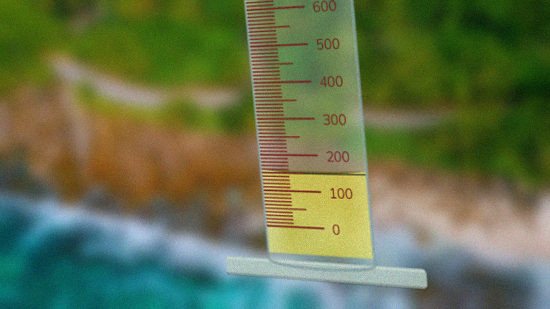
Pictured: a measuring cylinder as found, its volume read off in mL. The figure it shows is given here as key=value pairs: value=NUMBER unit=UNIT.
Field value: value=150 unit=mL
